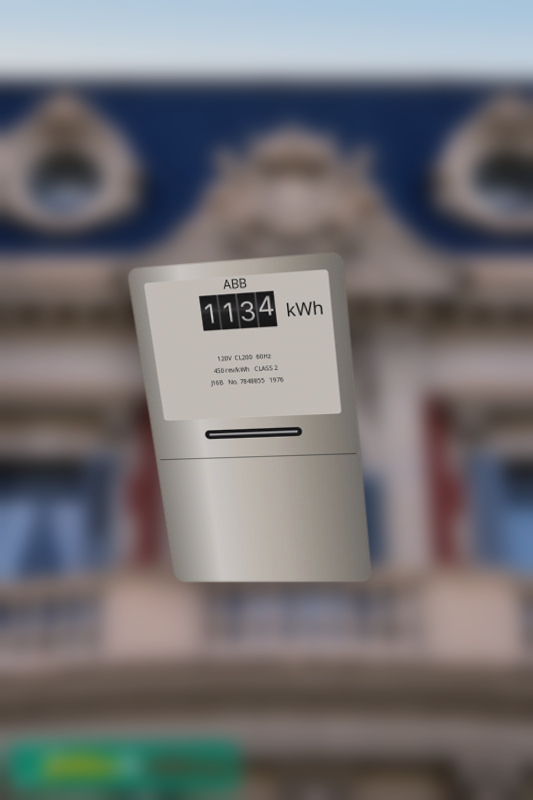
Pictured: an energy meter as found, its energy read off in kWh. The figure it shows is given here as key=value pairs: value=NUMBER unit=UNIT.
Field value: value=1134 unit=kWh
